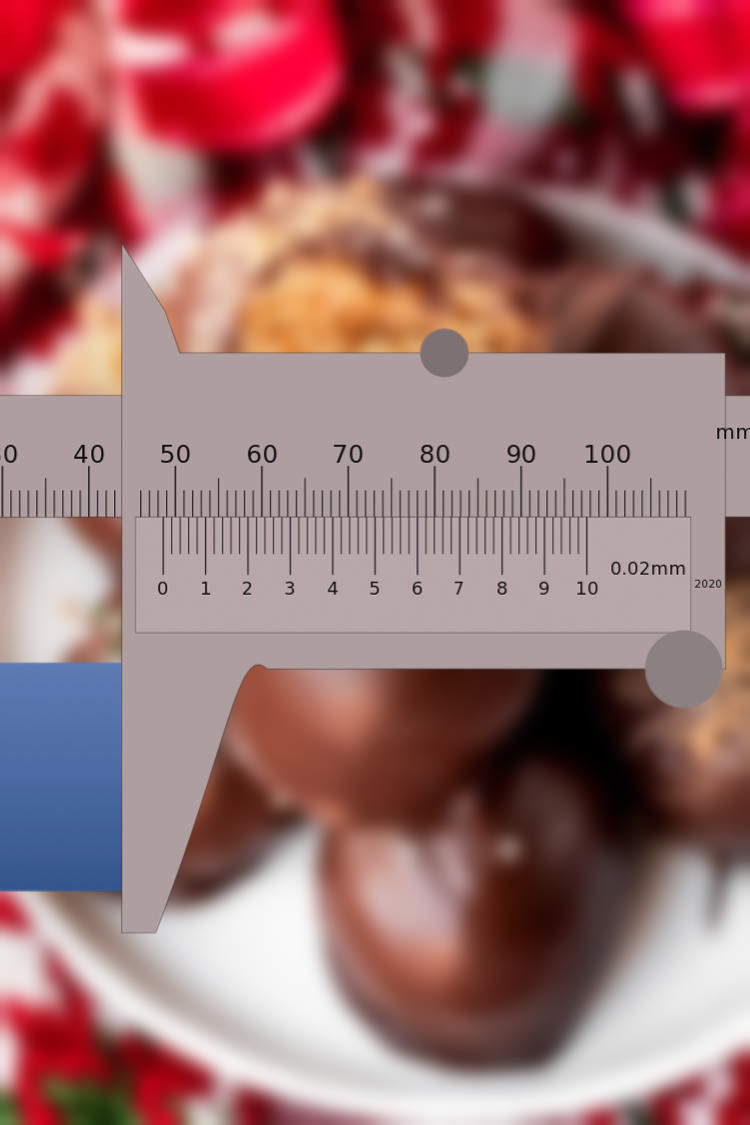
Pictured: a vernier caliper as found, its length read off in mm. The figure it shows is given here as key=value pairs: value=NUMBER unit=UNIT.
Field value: value=48.6 unit=mm
